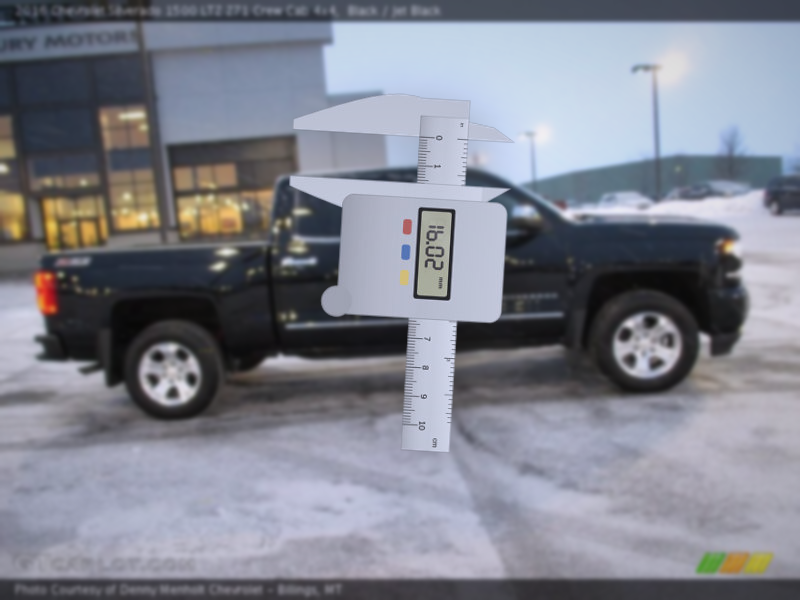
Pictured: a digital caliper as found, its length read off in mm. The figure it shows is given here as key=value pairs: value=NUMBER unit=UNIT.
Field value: value=16.02 unit=mm
